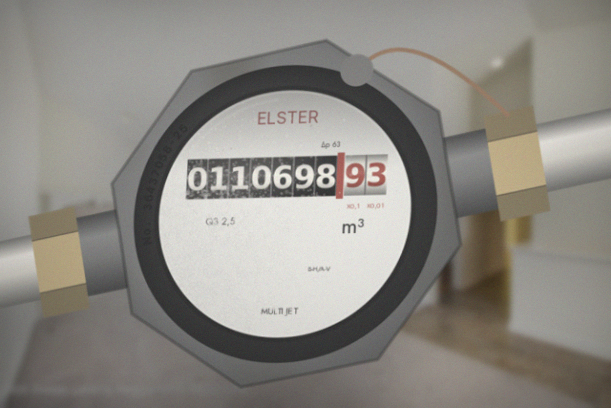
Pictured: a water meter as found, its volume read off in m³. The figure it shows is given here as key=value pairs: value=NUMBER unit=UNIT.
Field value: value=110698.93 unit=m³
